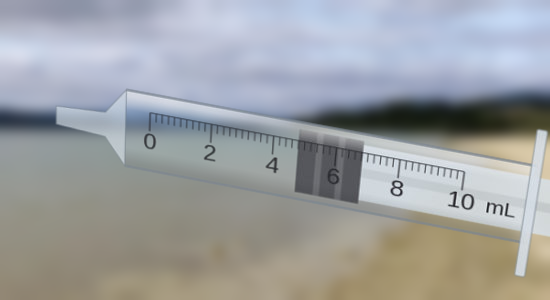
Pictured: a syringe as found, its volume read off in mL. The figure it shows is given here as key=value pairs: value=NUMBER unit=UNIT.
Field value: value=4.8 unit=mL
